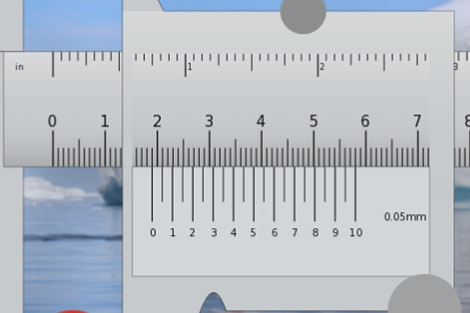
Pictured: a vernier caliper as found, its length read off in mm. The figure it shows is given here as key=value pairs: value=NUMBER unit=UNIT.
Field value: value=19.0 unit=mm
